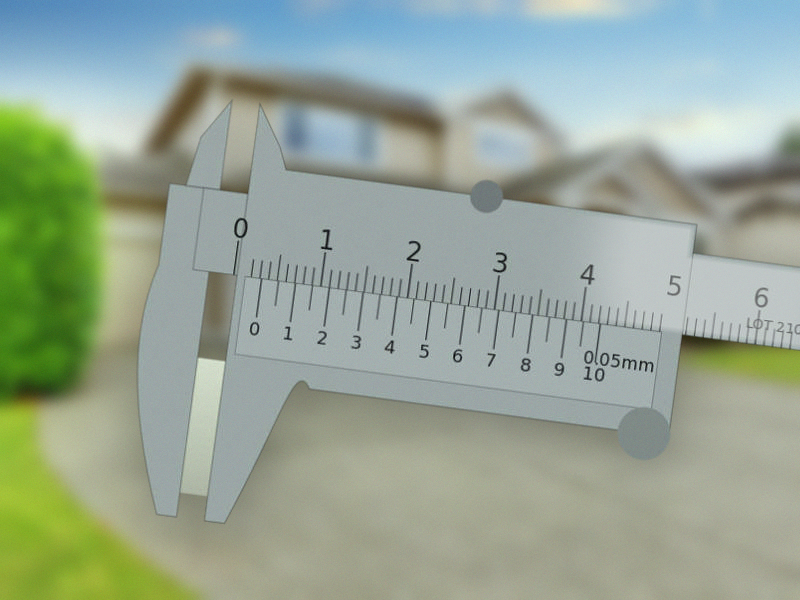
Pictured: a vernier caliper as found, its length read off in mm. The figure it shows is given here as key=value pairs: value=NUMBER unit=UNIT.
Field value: value=3.2 unit=mm
